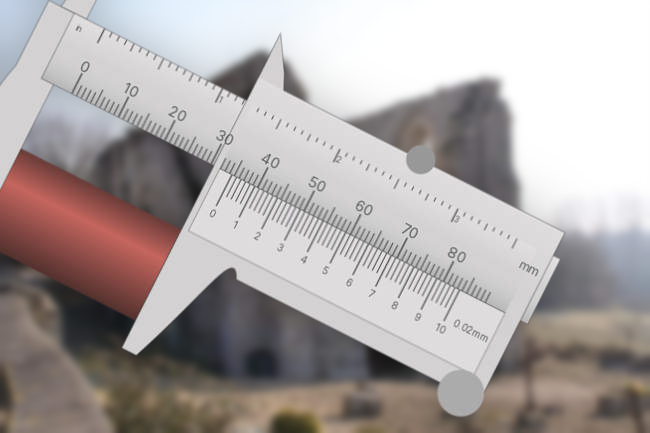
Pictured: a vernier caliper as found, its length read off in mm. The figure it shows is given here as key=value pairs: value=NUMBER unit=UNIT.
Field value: value=34.5 unit=mm
